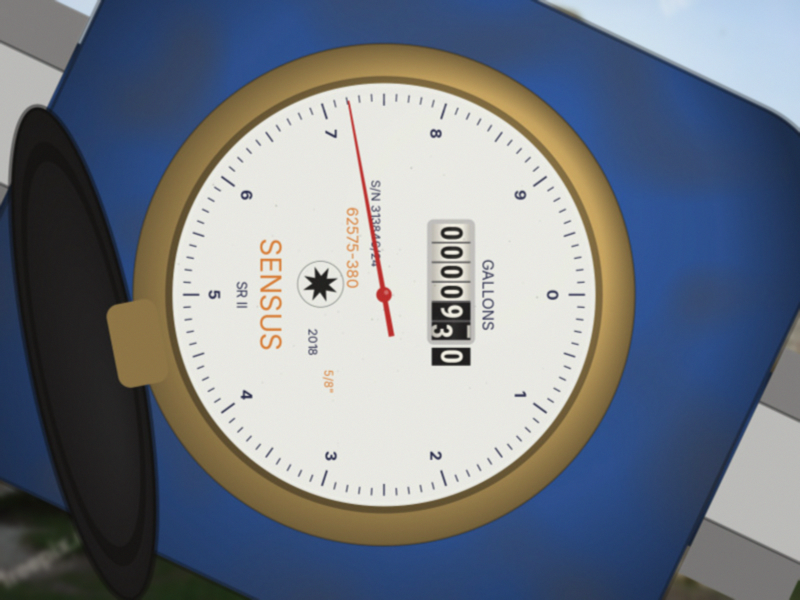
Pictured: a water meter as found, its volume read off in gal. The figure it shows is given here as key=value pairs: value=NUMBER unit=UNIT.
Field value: value=927.2 unit=gal
